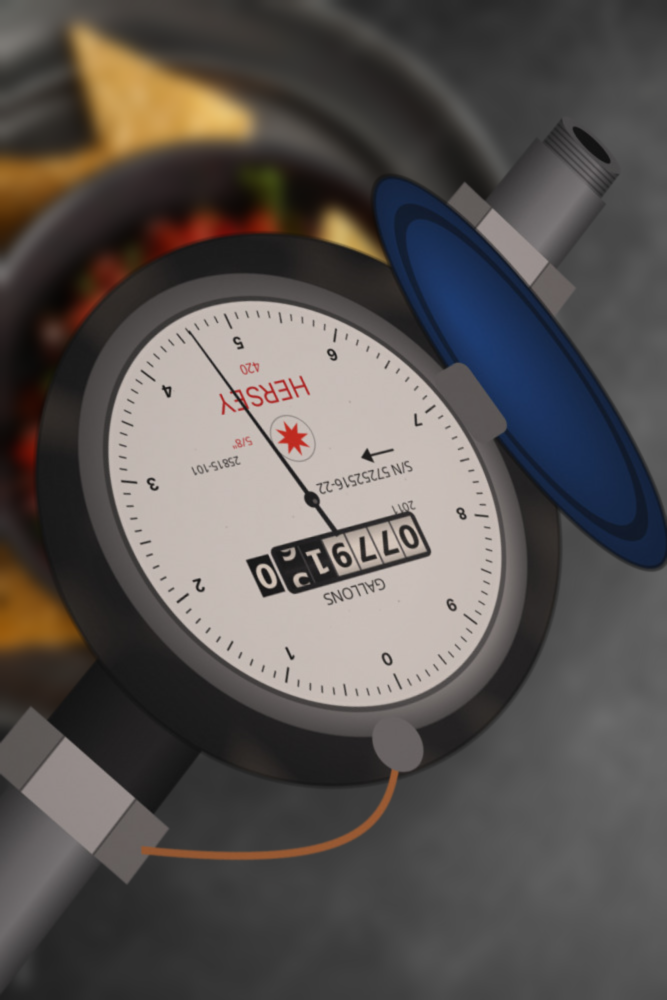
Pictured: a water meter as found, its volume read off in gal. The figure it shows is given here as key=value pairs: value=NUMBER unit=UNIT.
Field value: value=779154.6 unit=gal
